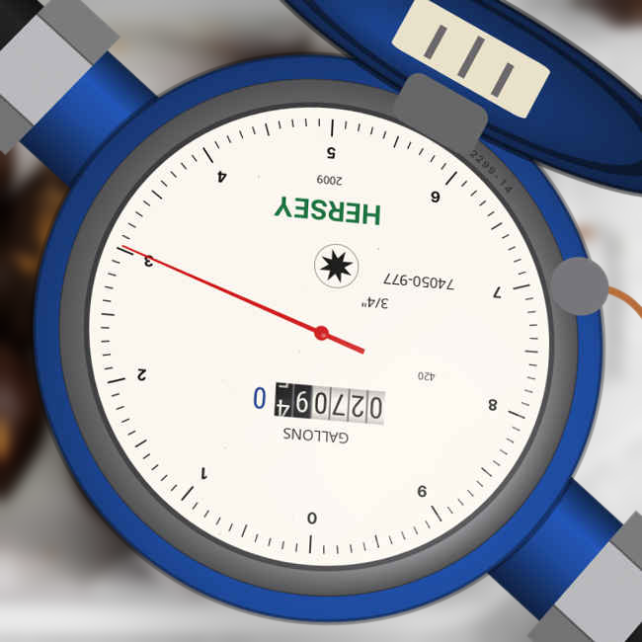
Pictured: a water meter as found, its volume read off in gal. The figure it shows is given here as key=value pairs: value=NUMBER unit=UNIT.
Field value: value=270943.0 unit=gal
